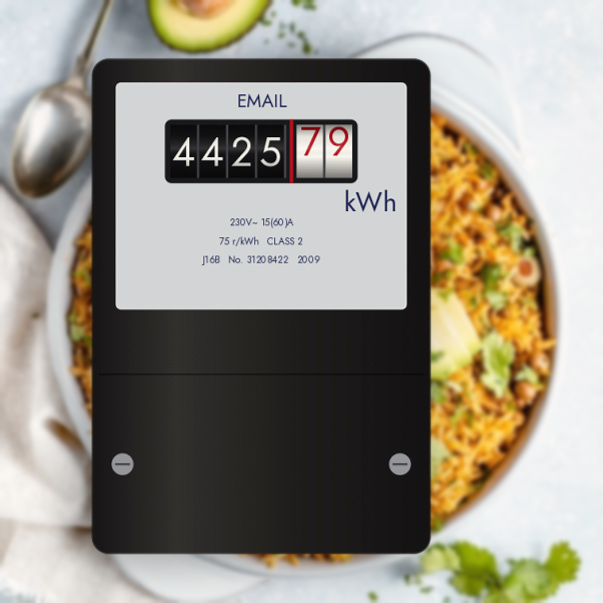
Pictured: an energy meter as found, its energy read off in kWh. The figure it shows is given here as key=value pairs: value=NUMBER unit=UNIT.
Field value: value=4425.79 unit=kWh
